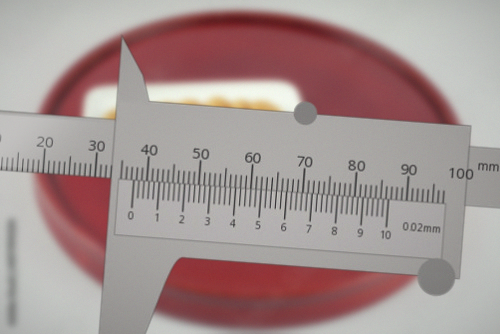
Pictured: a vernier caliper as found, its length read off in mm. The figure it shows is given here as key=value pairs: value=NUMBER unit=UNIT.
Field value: value=37.5 unit=mm
